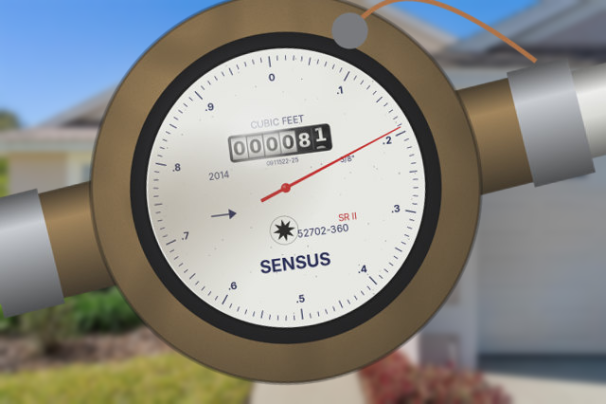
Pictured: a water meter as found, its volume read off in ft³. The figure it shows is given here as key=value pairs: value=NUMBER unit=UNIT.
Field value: value=81.19 unit=ft³
